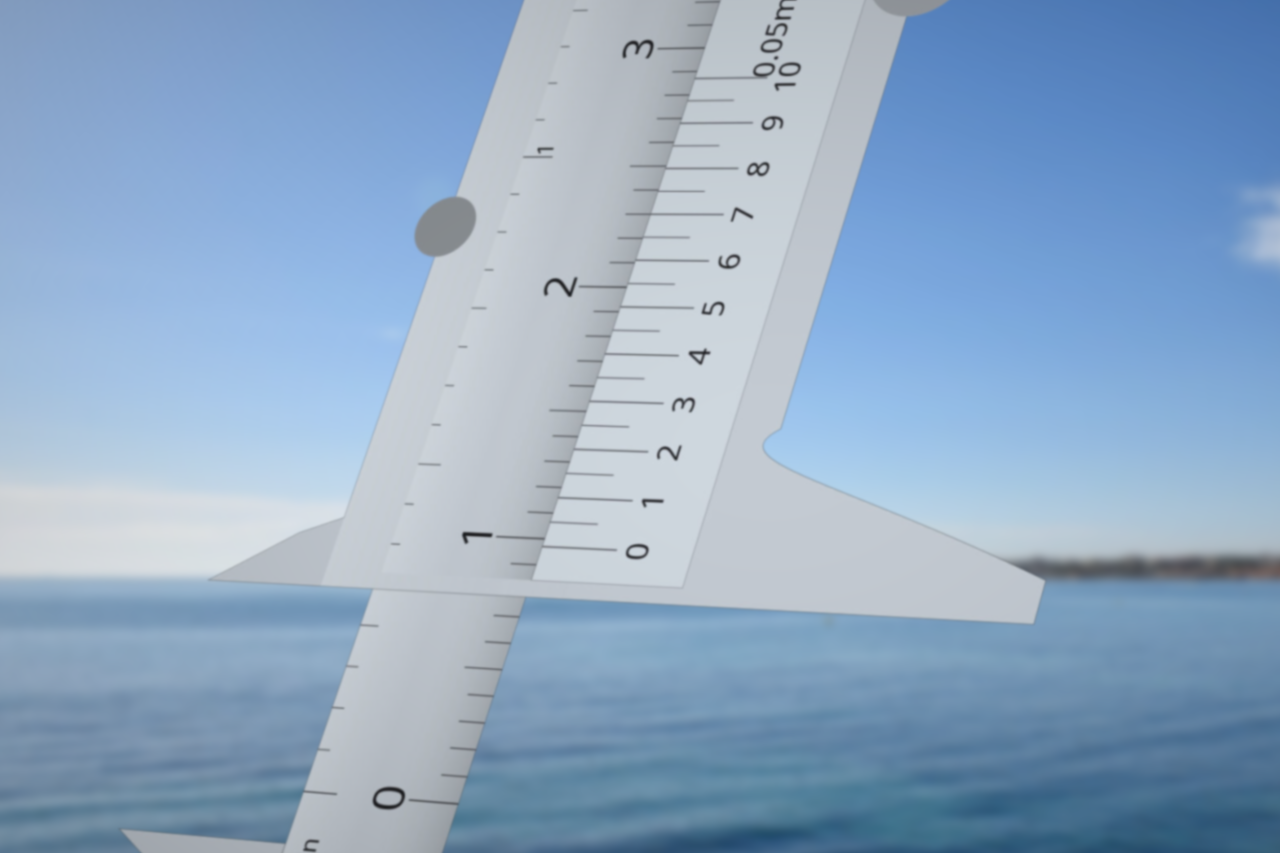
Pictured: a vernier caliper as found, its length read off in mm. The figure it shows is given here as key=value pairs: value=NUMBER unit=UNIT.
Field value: value=9.7 unit=mm
